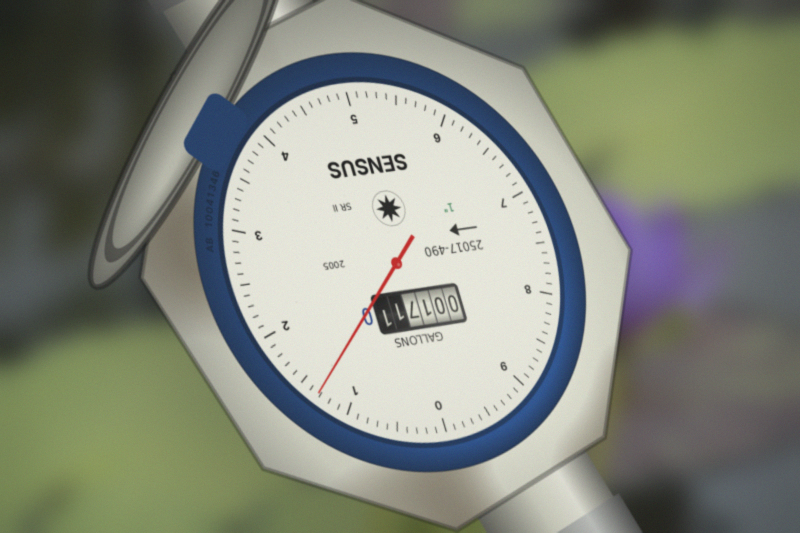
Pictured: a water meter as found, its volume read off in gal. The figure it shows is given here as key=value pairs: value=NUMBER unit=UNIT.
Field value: value=17111.3 unit=gal
